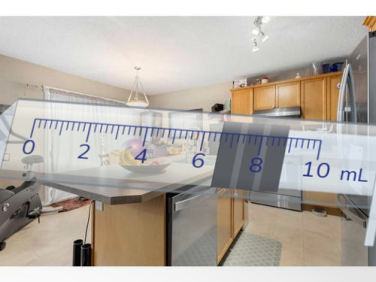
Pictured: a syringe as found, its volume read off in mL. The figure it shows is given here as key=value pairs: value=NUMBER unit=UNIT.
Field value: value=6.6 unit=mL
